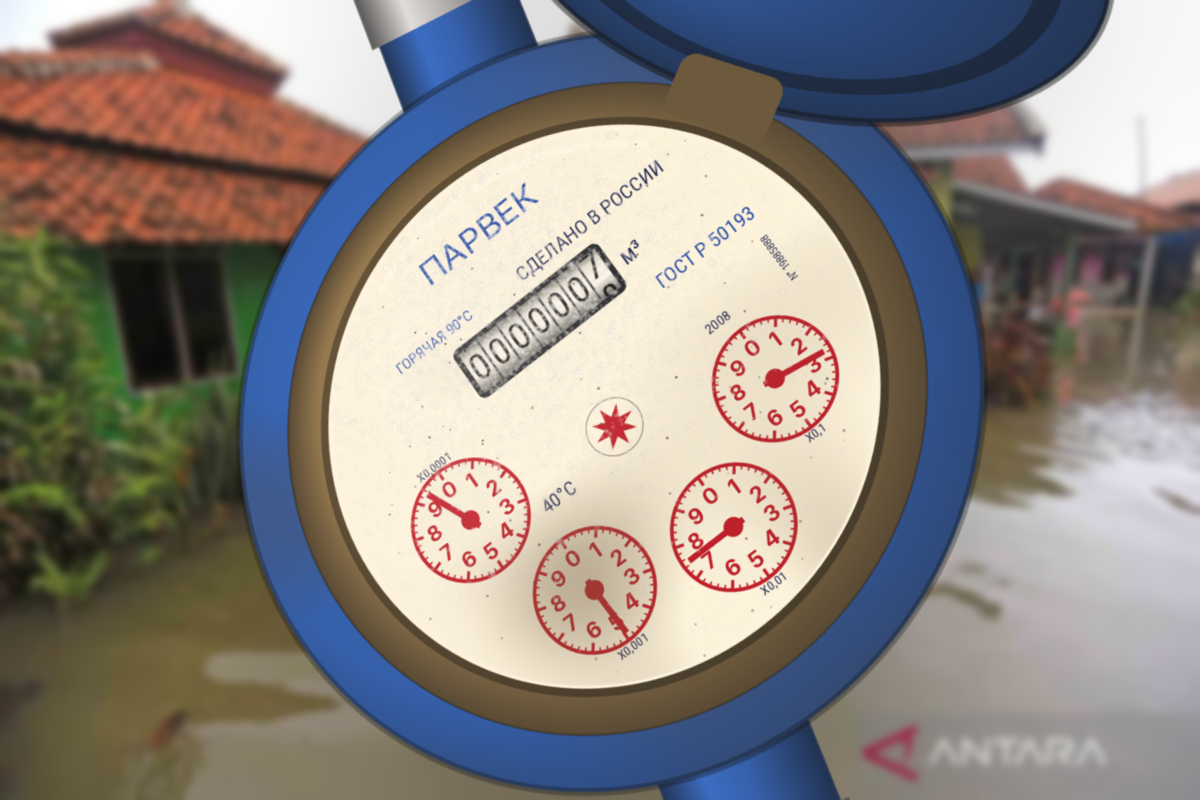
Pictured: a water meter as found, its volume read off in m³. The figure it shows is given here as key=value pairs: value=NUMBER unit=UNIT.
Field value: value=7.2749 unit=m³
